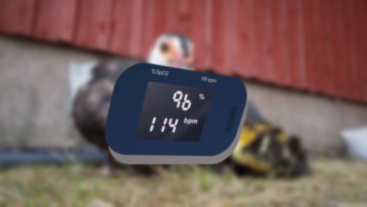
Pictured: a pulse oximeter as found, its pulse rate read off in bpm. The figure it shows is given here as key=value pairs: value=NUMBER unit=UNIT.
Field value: value=114 unit=bpm
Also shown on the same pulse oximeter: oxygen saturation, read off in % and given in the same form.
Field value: value=96 unit=%
